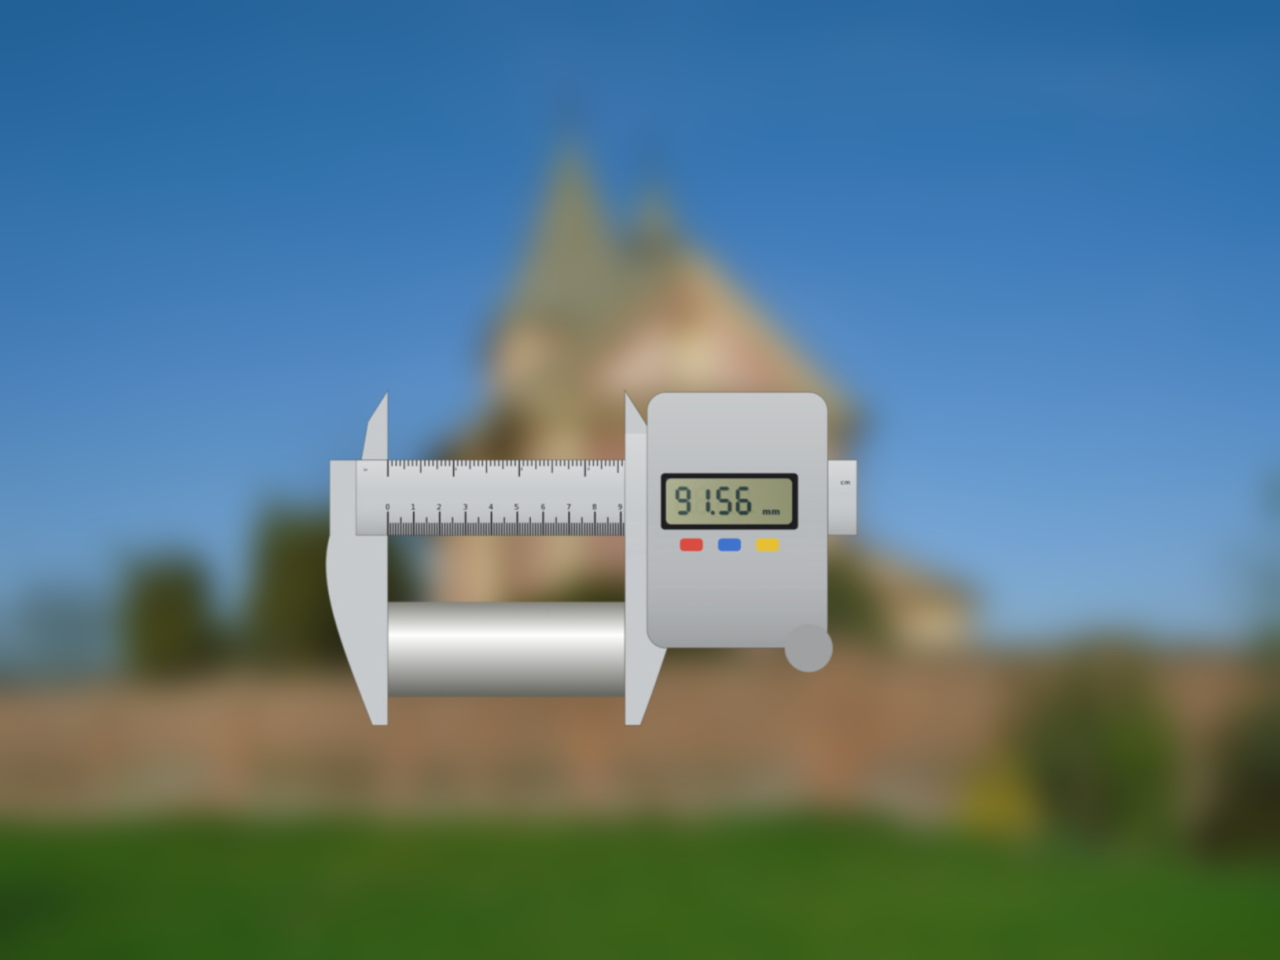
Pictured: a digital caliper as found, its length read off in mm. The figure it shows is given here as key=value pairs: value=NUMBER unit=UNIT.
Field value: value=91.56 unit=mm
